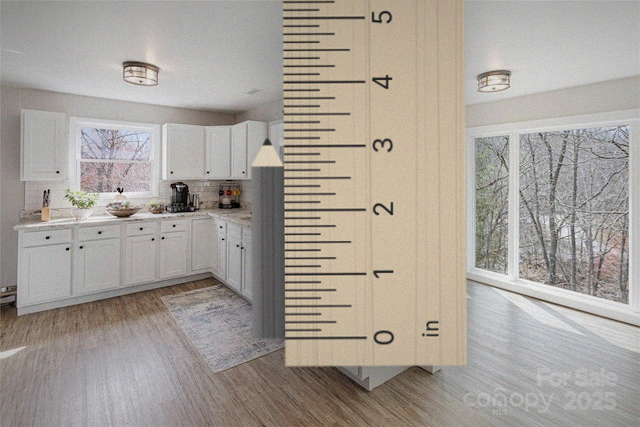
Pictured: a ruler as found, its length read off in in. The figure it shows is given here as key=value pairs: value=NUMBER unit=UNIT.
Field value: value=3.125 unit=in
